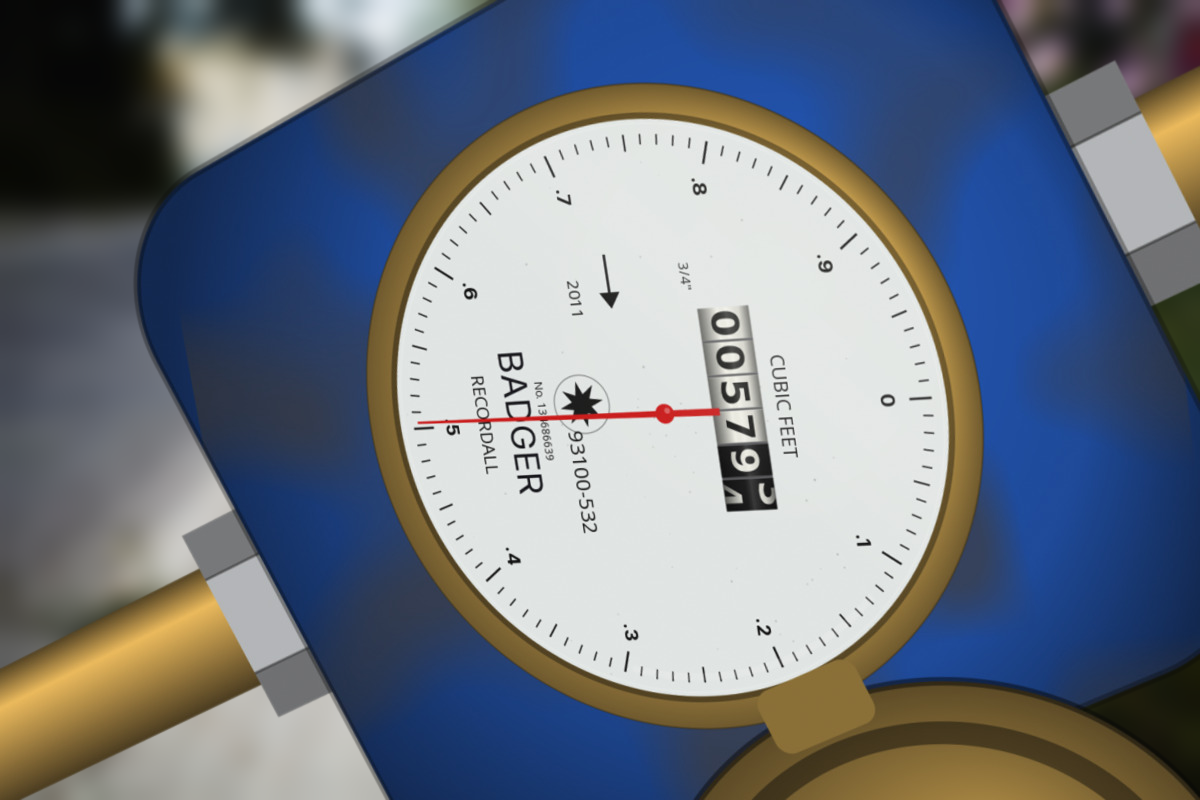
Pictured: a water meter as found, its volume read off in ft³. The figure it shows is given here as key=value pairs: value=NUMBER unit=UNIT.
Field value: value=5793.50 unit=ft³
